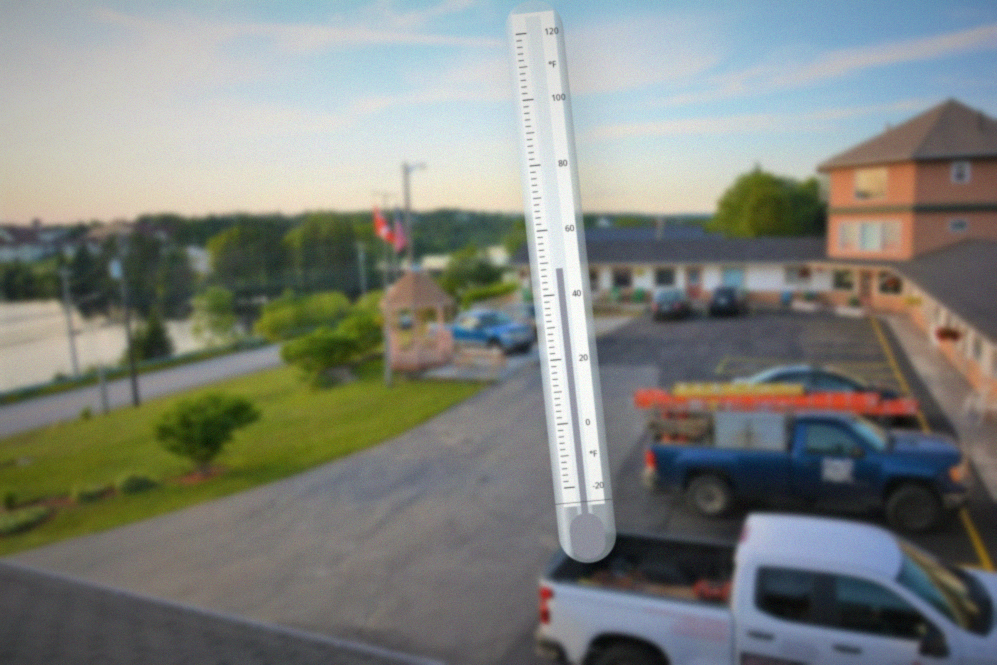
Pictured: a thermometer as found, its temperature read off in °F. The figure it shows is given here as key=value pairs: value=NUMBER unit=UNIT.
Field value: value=48 unit=°F
